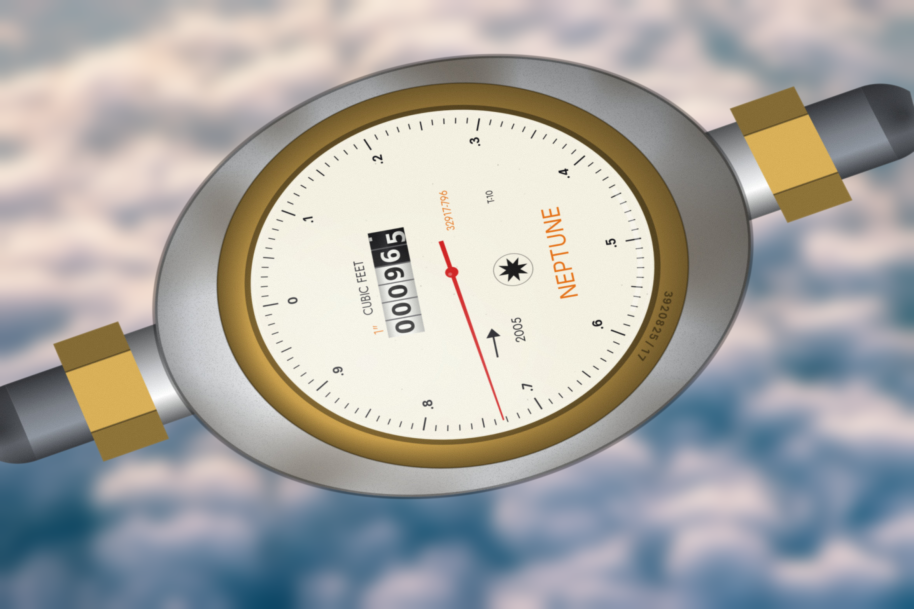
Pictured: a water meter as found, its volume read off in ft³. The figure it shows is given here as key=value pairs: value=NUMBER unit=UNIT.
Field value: value=964.73 unit=ft³
